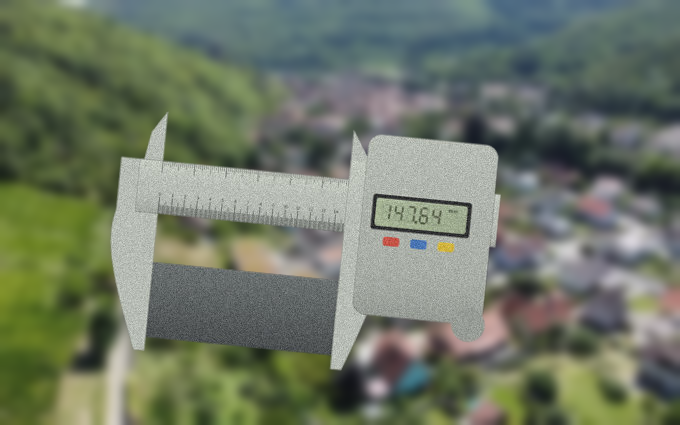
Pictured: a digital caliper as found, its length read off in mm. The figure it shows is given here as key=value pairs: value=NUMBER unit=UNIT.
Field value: value=147.64 unit=mm
